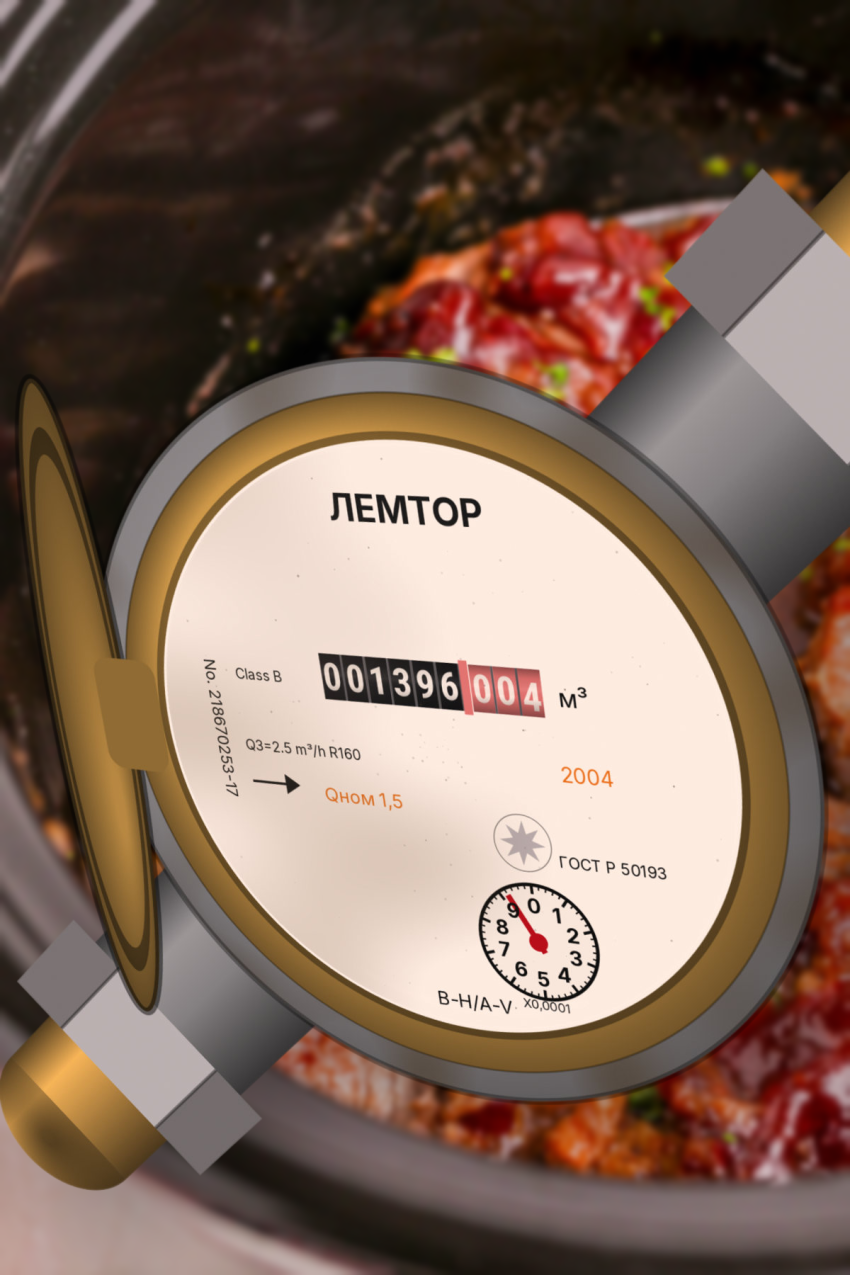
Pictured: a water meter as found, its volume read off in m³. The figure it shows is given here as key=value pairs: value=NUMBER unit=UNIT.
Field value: value=1396.0039 unit=m³
